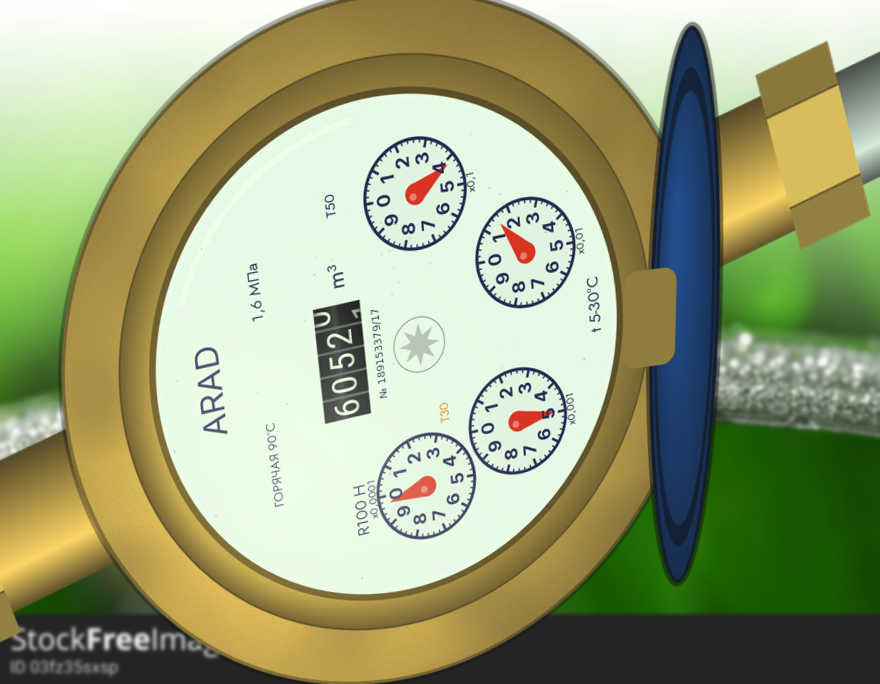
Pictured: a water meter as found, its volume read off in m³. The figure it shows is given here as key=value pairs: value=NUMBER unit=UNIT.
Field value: value=60520.4149 unit=m³
